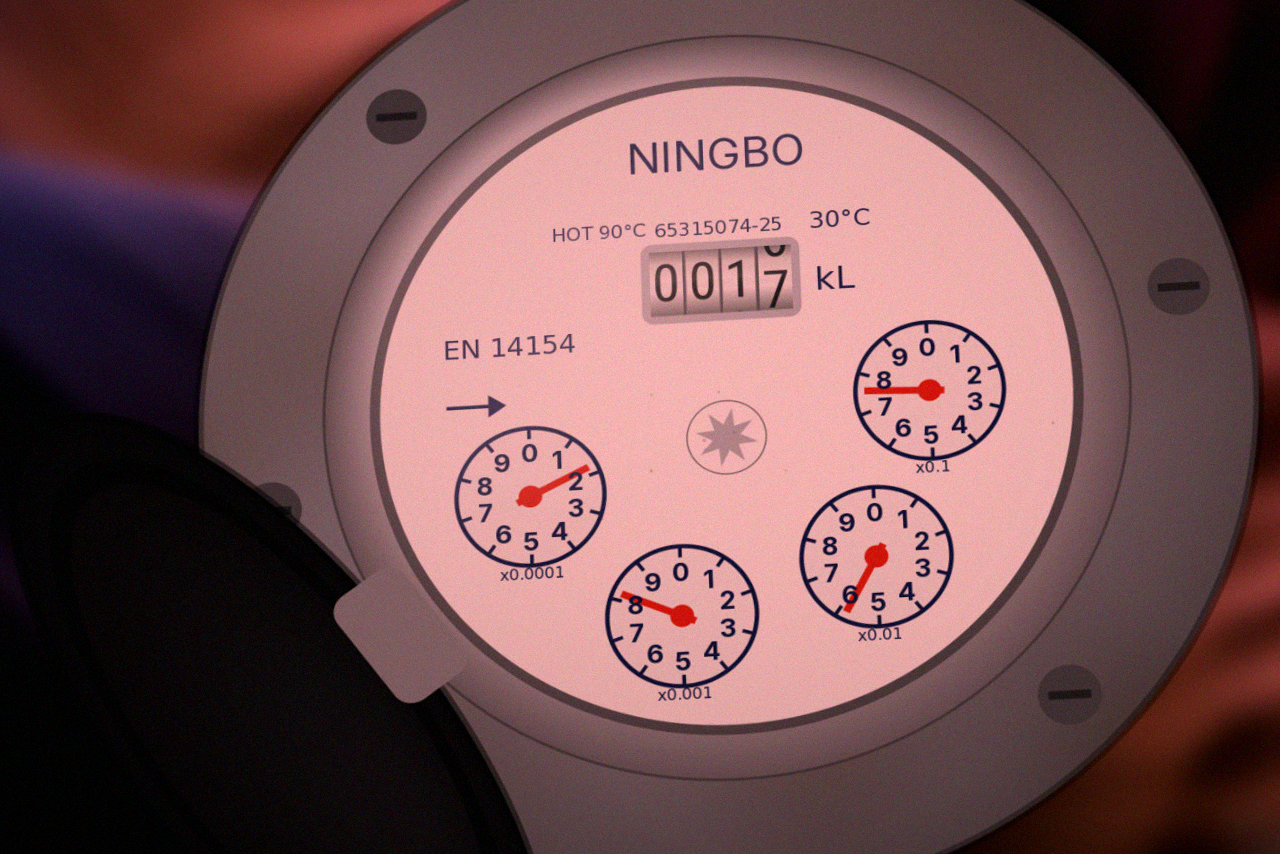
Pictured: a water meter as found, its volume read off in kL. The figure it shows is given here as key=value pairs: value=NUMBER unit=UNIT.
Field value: value=16.7581 unit=kL
